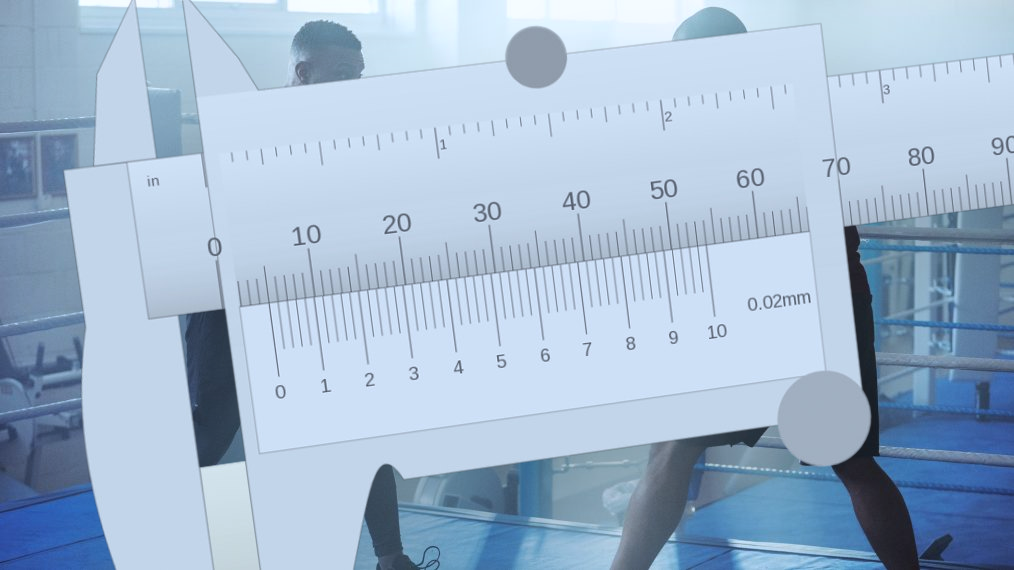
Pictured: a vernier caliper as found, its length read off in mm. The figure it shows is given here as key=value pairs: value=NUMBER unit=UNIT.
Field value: value=5.0 unit=mm
